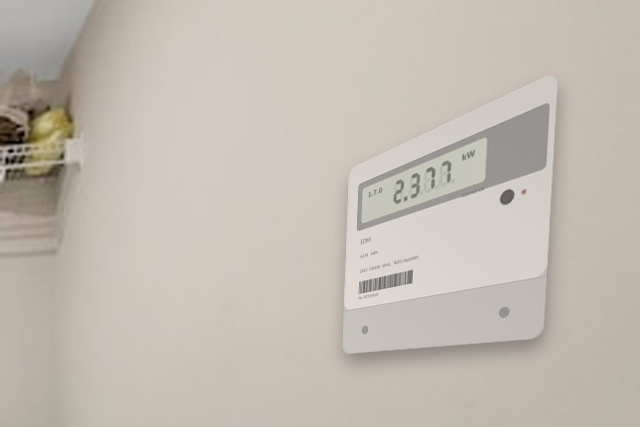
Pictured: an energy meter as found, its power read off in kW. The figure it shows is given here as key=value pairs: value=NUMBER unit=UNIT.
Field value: value=2.377 unit=kW
